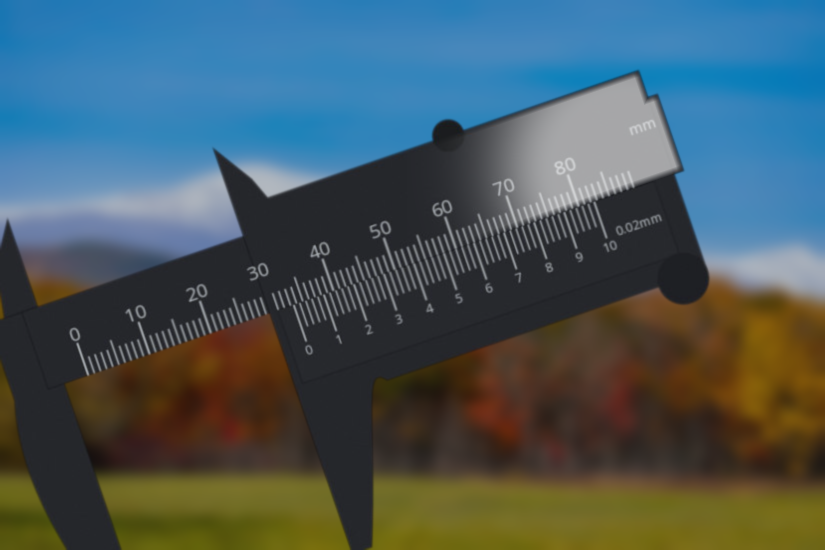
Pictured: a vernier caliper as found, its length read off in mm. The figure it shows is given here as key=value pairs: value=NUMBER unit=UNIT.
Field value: value=33.5 unit=mm
